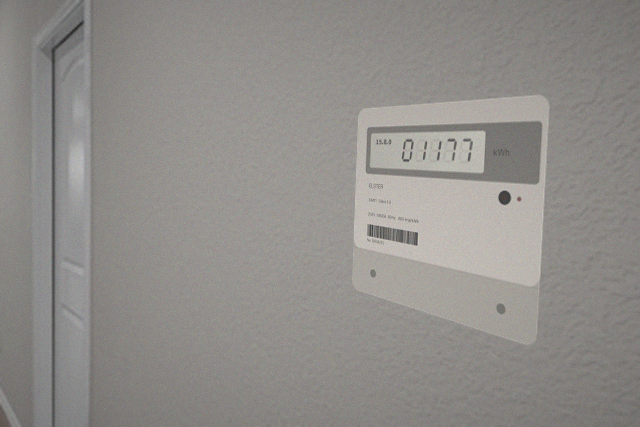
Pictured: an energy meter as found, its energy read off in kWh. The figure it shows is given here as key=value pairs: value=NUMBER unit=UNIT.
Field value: value=1177 unit=kWh
